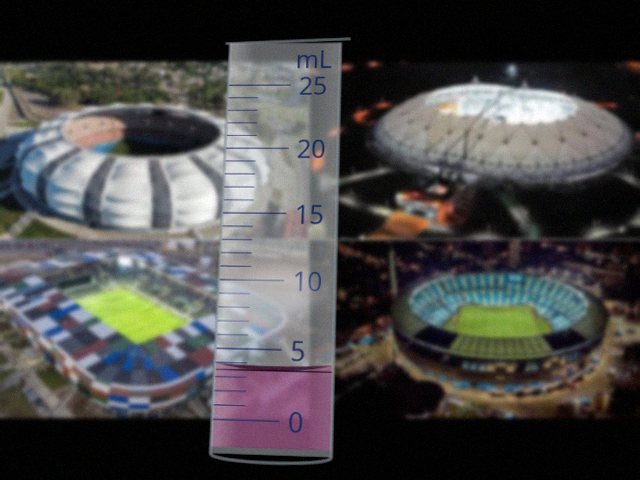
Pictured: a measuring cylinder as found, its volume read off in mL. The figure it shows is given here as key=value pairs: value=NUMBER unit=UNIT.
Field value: value=3.5 unit=mL
